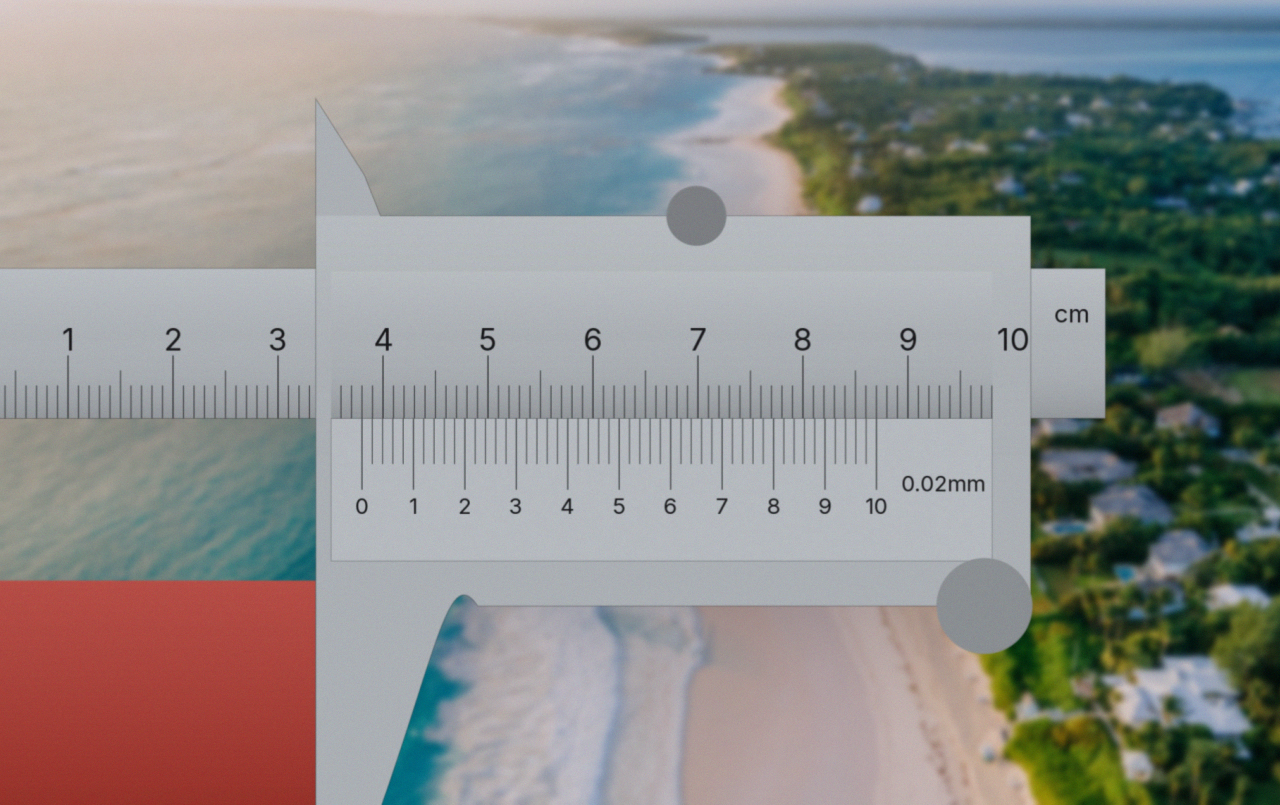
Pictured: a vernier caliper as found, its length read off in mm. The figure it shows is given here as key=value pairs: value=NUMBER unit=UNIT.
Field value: value=38.0 unit=mm
